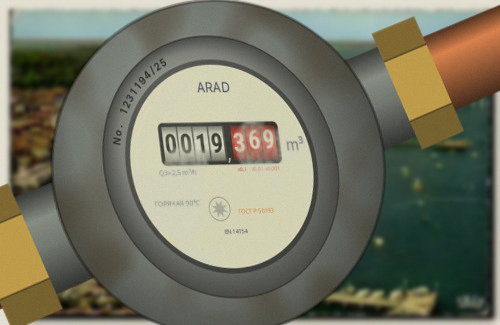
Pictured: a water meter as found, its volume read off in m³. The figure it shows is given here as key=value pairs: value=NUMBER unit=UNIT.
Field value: value=19.369 unit=m³
